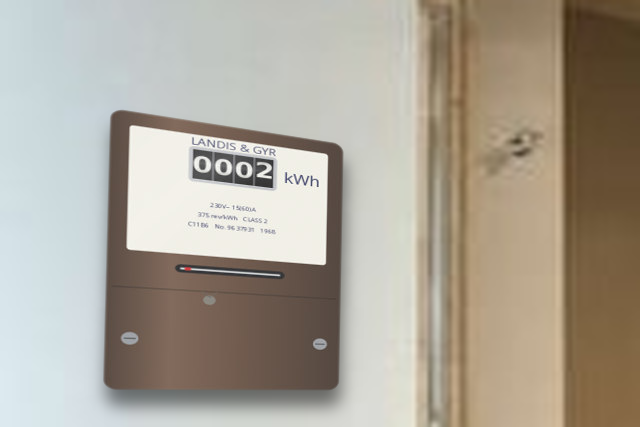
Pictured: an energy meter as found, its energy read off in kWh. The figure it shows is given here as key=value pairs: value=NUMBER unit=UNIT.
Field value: value=2 unit=kWh
